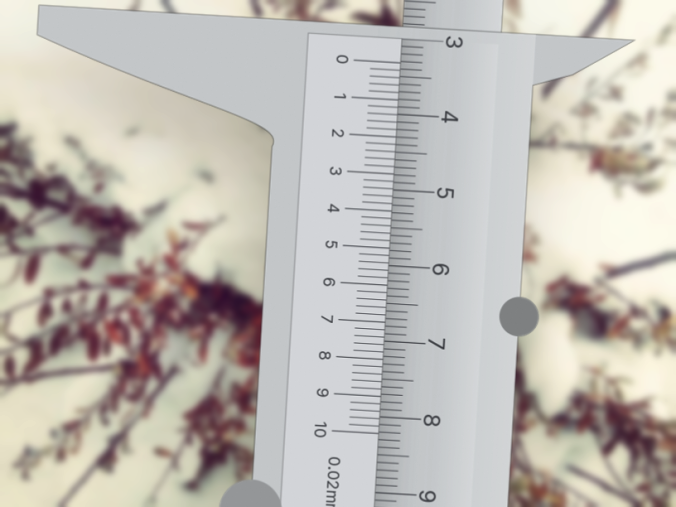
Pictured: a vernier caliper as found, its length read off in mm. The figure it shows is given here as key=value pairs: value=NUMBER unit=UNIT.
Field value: value=33.2 unit=mm
